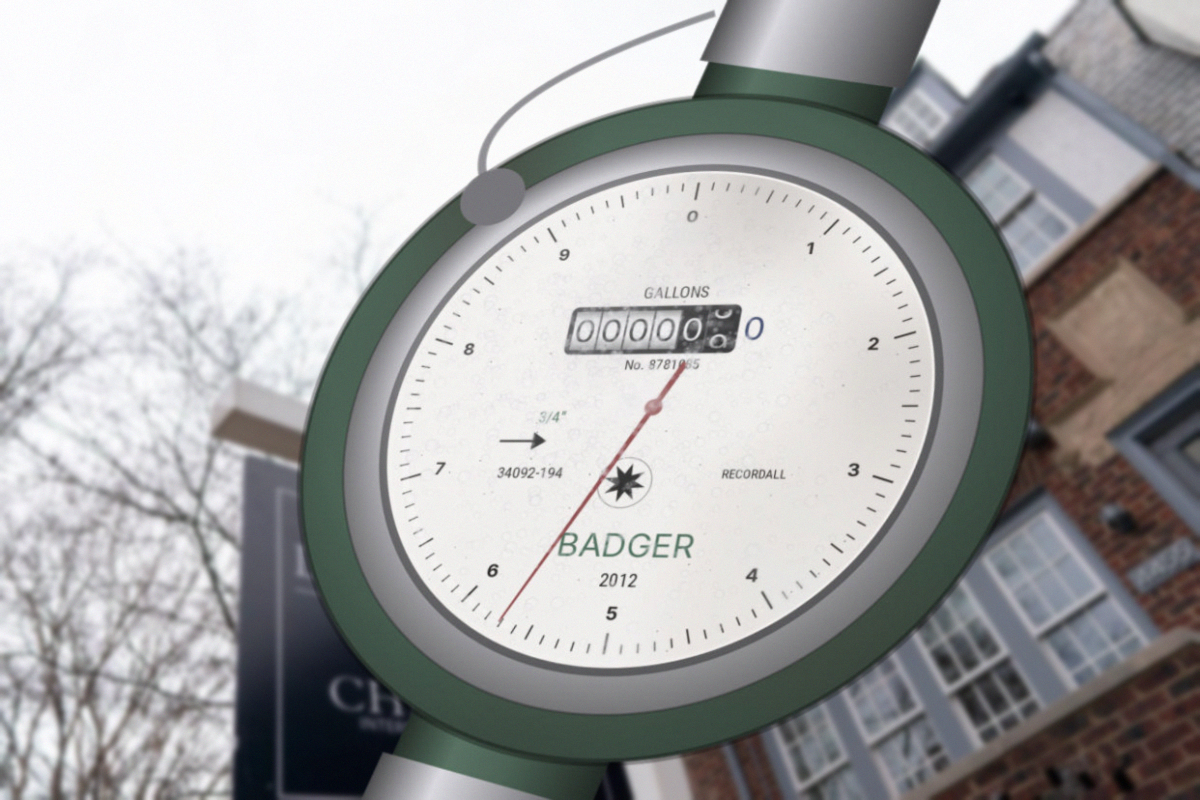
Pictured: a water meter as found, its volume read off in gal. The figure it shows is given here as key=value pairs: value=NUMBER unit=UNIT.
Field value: value=85.7 unit=gal
